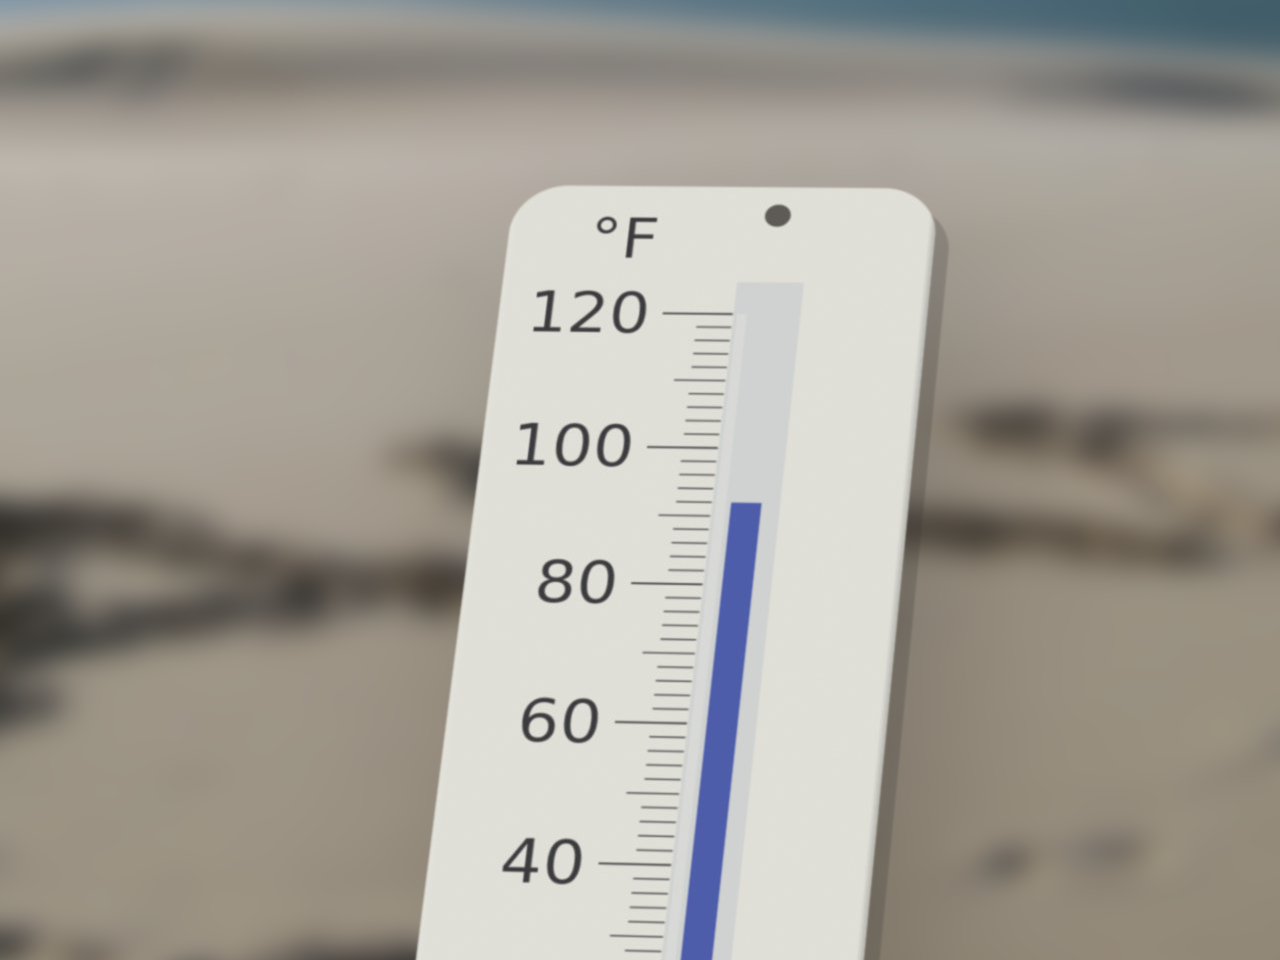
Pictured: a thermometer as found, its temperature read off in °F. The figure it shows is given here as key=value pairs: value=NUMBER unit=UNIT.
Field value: value=92 unit=°F
